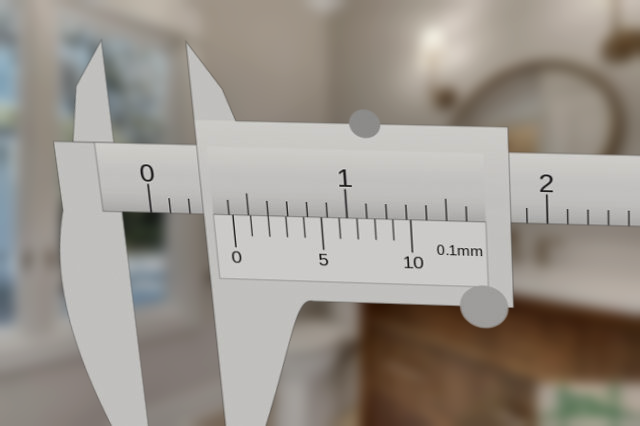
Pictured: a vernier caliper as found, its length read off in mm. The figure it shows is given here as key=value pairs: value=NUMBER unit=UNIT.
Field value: value=4.2 unit=mm
